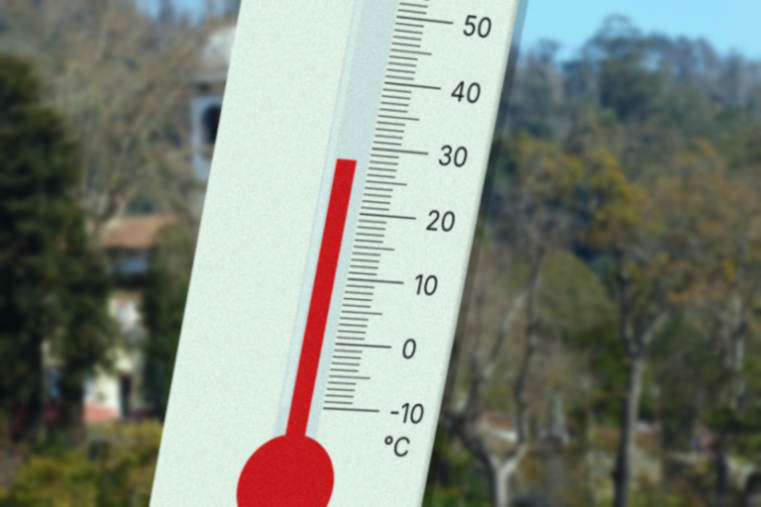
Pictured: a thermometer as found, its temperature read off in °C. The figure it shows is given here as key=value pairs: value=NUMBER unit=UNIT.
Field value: value=28 unit=°C
